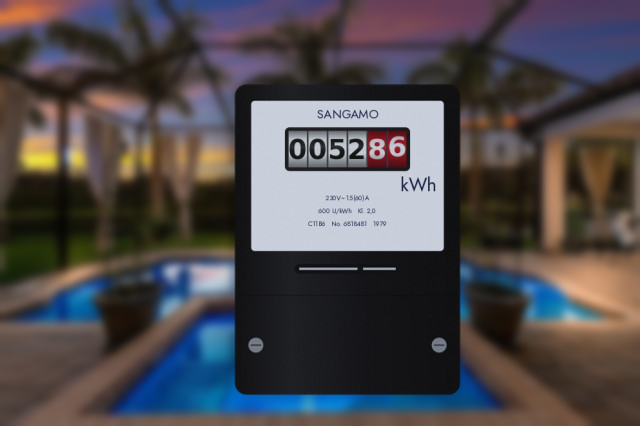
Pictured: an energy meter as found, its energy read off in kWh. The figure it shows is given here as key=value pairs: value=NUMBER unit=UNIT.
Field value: value=52.86 unit=kWh
